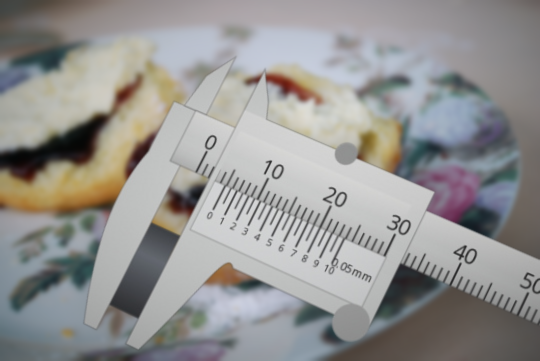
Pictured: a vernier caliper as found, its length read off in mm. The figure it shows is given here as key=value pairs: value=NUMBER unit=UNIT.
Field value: value=4.8 unit=mm
